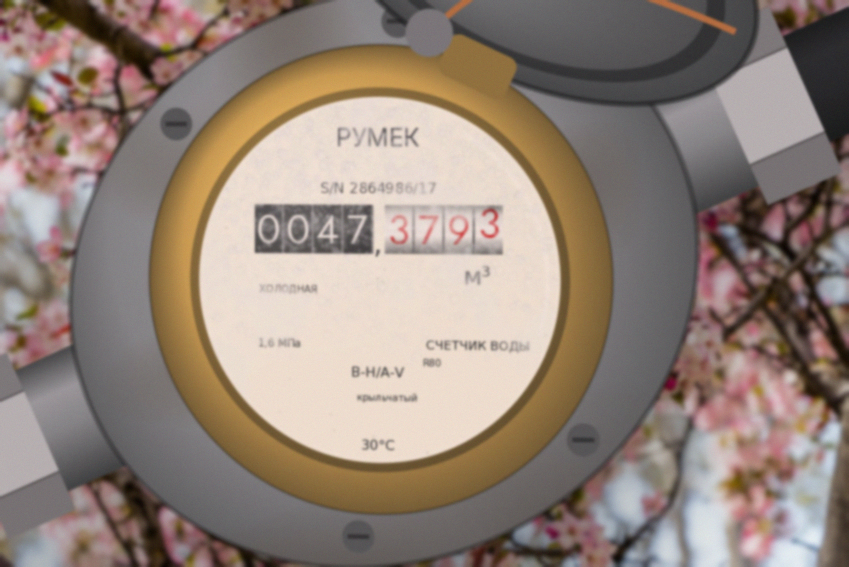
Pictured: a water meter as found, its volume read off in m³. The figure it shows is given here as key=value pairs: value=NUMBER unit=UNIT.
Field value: value=47.3793 unit=m³
